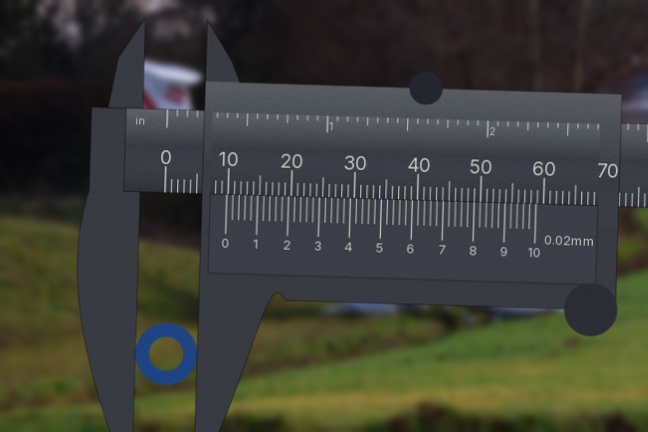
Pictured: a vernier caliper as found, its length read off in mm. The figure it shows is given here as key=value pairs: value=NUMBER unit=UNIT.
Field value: value=9.8 unit=mm
